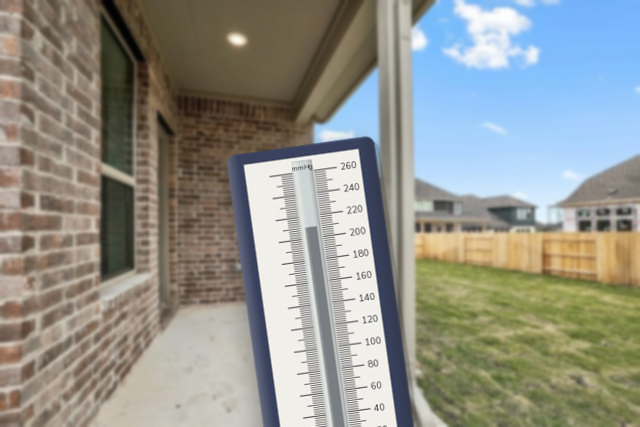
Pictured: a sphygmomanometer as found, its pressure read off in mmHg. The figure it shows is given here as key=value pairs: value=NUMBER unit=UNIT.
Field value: value=210 unit=mmHg
